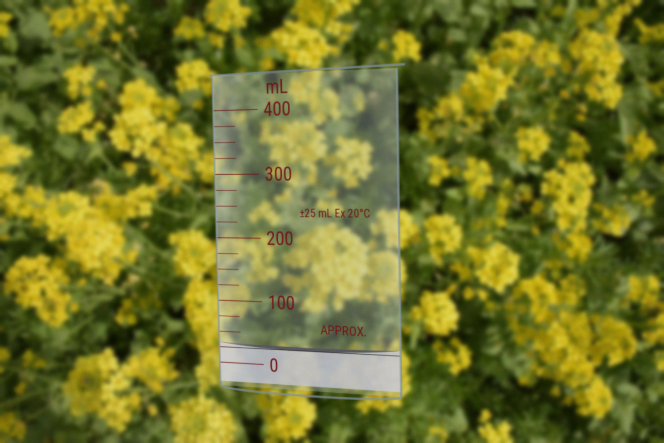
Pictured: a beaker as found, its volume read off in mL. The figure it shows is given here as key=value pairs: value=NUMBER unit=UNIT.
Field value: value=25 unit=mL
